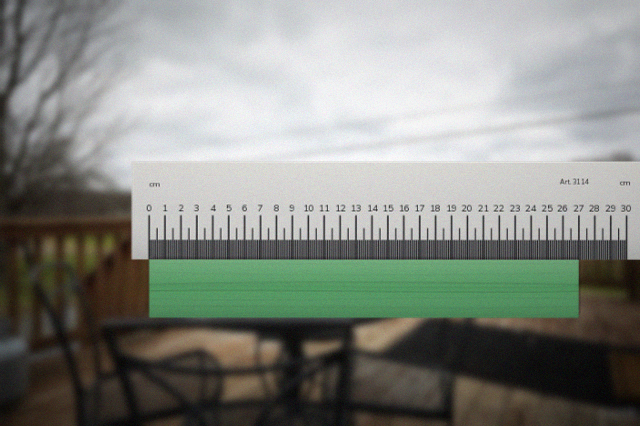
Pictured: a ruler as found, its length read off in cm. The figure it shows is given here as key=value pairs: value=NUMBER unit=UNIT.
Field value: value=27 unit=cm
